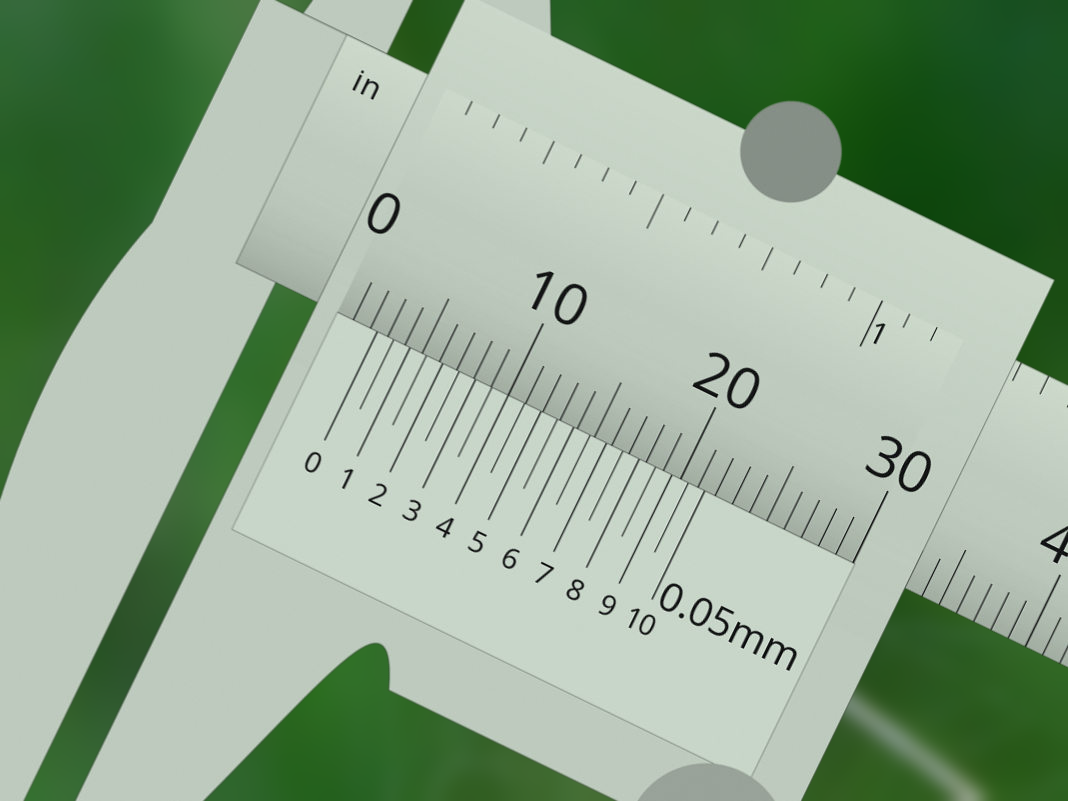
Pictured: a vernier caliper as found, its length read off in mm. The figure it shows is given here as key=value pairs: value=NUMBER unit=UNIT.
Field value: value=2.4 unit=mm
